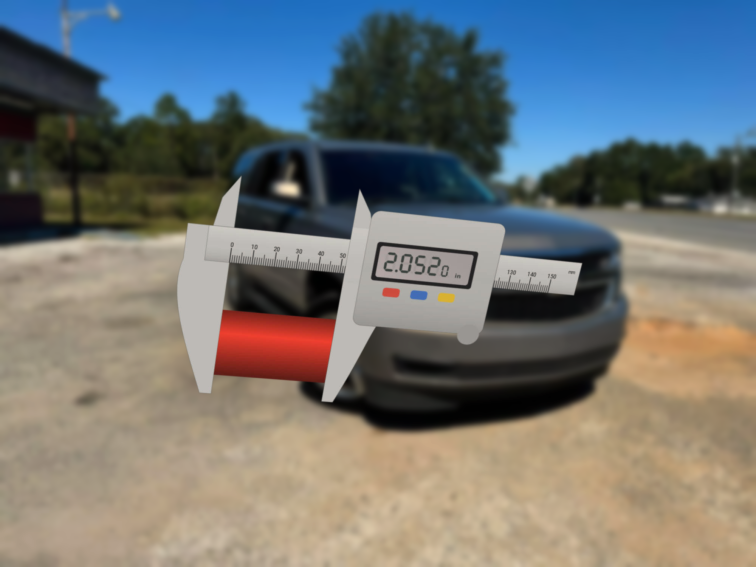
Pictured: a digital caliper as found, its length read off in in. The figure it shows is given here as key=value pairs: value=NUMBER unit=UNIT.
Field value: value=2.0520 unit=in
